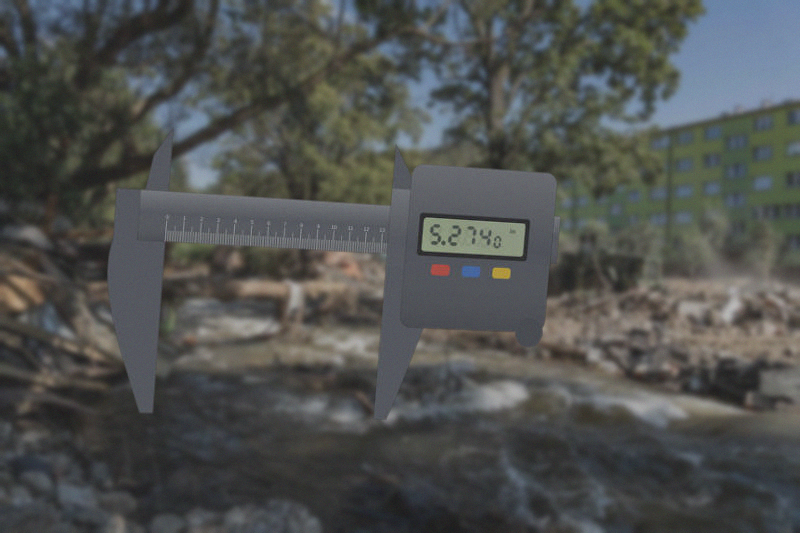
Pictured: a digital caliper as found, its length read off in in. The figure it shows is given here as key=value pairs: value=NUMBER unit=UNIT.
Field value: value=5.2740 unit=in
